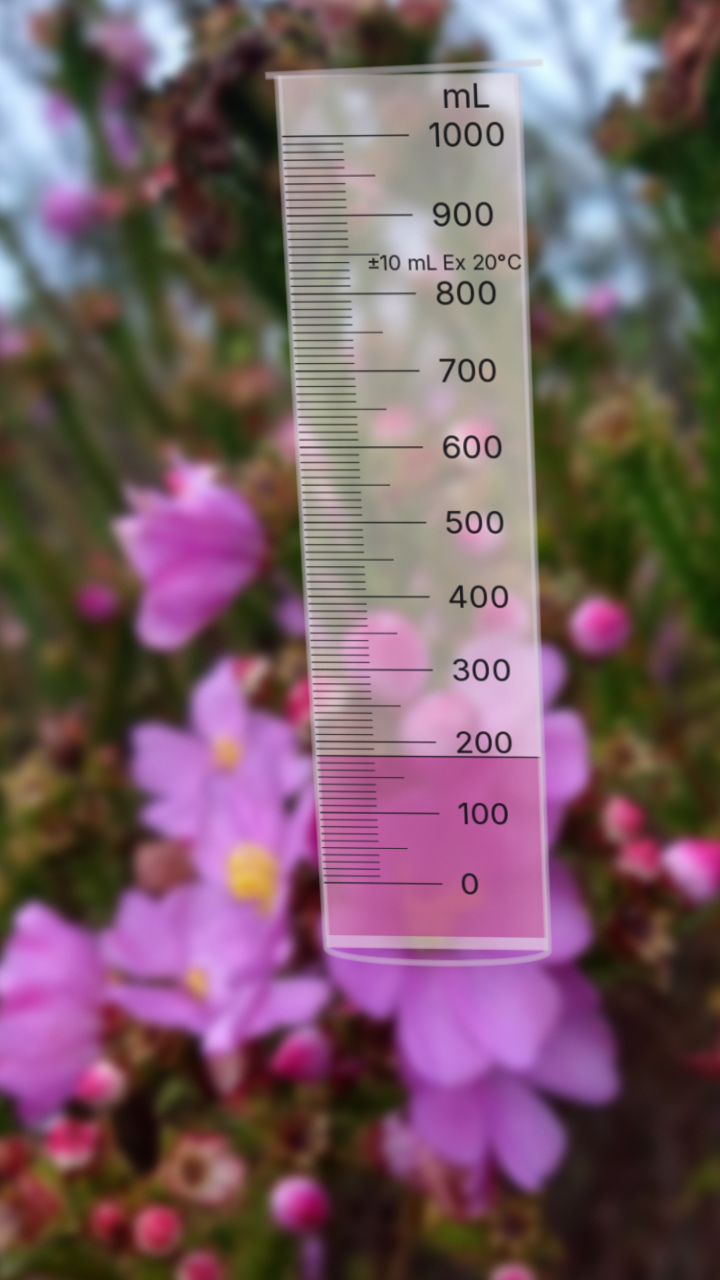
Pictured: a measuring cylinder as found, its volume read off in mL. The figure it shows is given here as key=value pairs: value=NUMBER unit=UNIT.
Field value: value=180 unit=mL
